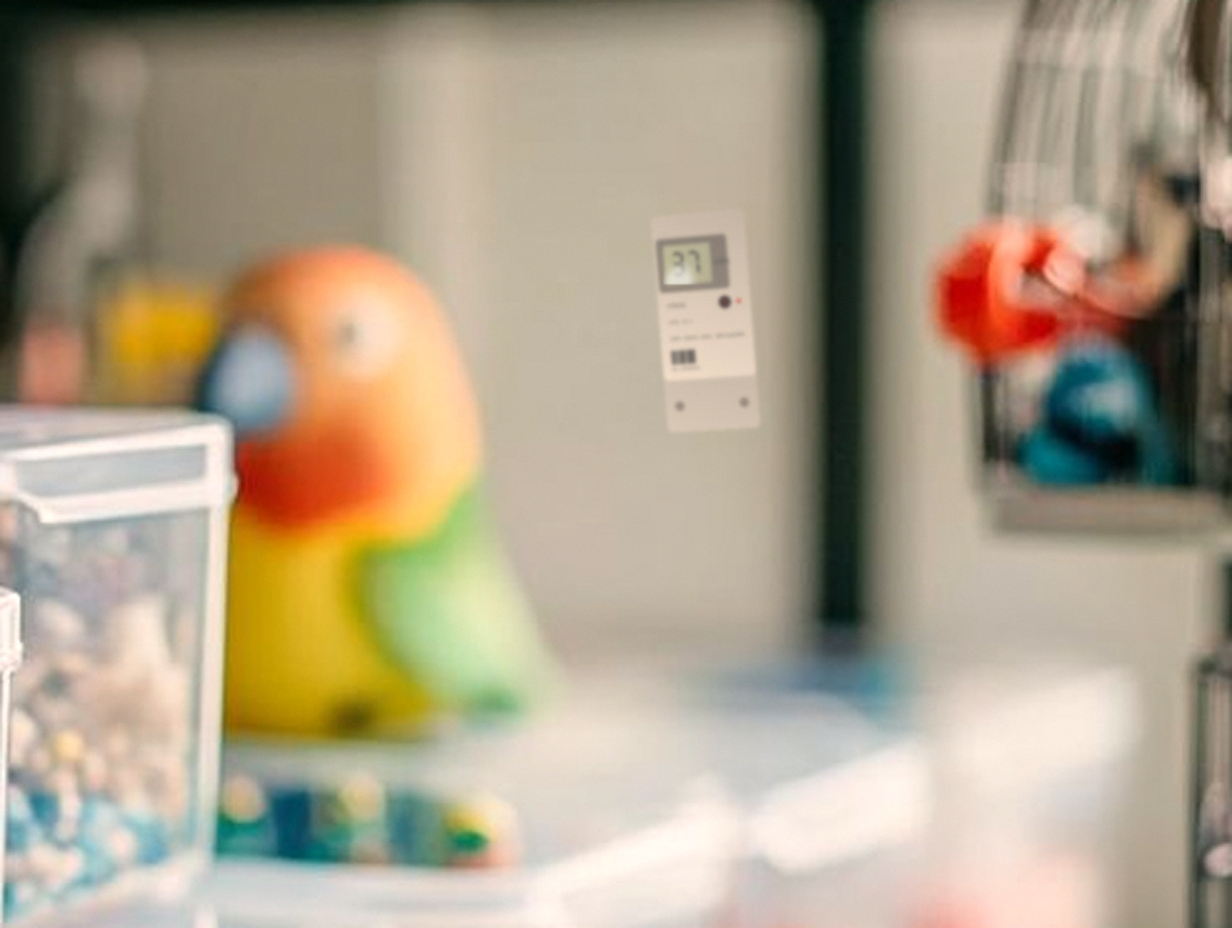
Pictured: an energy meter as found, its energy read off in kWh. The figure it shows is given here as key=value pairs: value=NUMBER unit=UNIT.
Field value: value=37 unit=kWh
